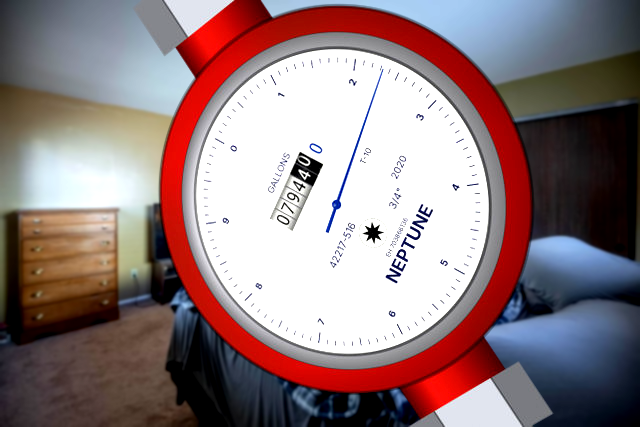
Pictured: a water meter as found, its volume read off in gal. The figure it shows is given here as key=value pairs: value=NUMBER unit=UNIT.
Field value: value=794402.3 unit=gal
